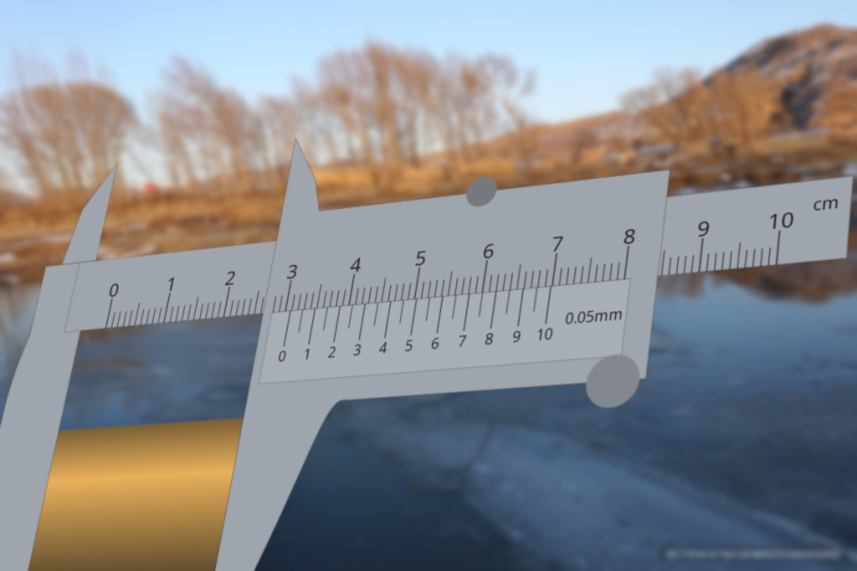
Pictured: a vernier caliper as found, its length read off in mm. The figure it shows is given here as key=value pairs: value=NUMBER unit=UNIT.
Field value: value=30.8 unit=mm
